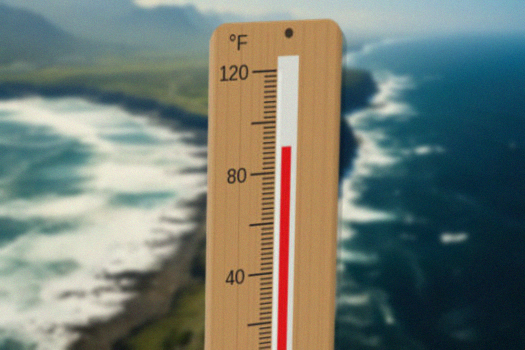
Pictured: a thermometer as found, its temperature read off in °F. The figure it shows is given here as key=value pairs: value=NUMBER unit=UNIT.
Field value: value=90 unit=°F
